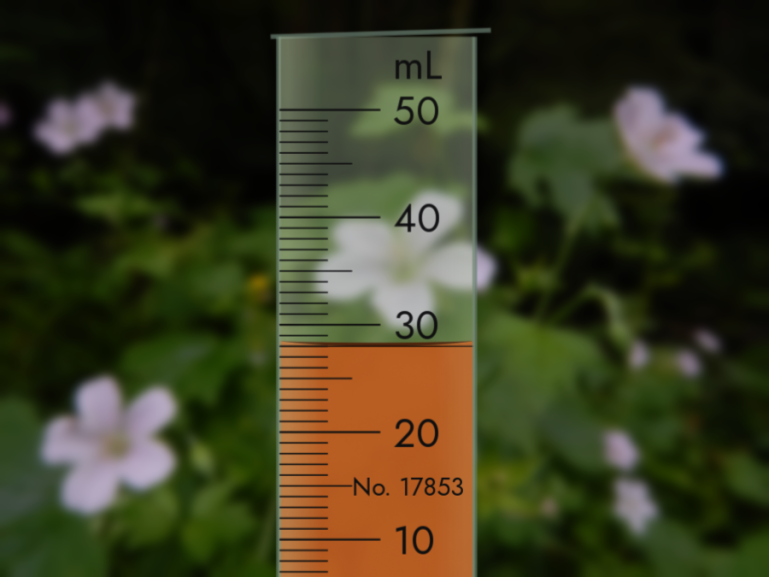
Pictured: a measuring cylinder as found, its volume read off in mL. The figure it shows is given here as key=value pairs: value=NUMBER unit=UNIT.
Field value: value=28 unit=mL
